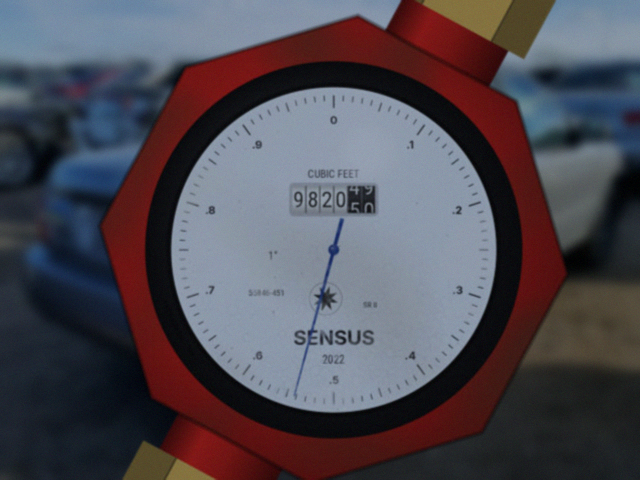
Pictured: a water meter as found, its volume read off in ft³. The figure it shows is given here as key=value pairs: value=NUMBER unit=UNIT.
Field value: value=982049.54 unit=ft³
